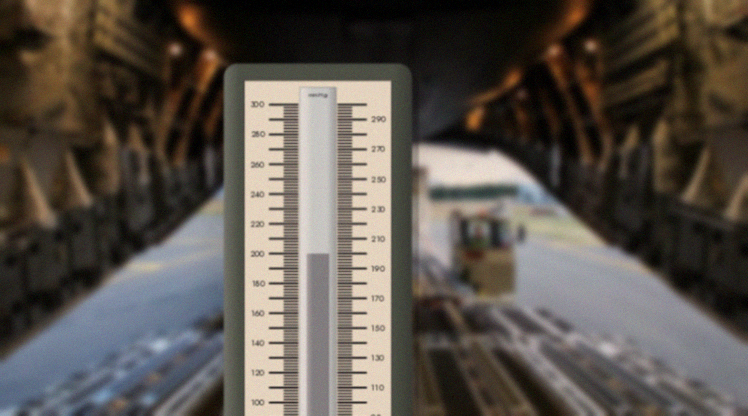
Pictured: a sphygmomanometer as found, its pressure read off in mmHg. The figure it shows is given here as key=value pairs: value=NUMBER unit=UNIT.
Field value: value=200 unit=mmHg
